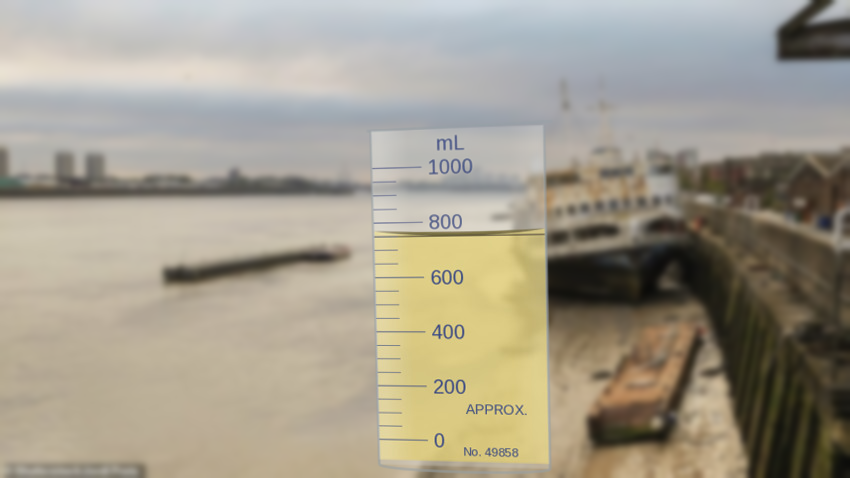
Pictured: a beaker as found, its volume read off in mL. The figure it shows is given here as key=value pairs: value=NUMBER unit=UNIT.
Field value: value=750 unit=mL
